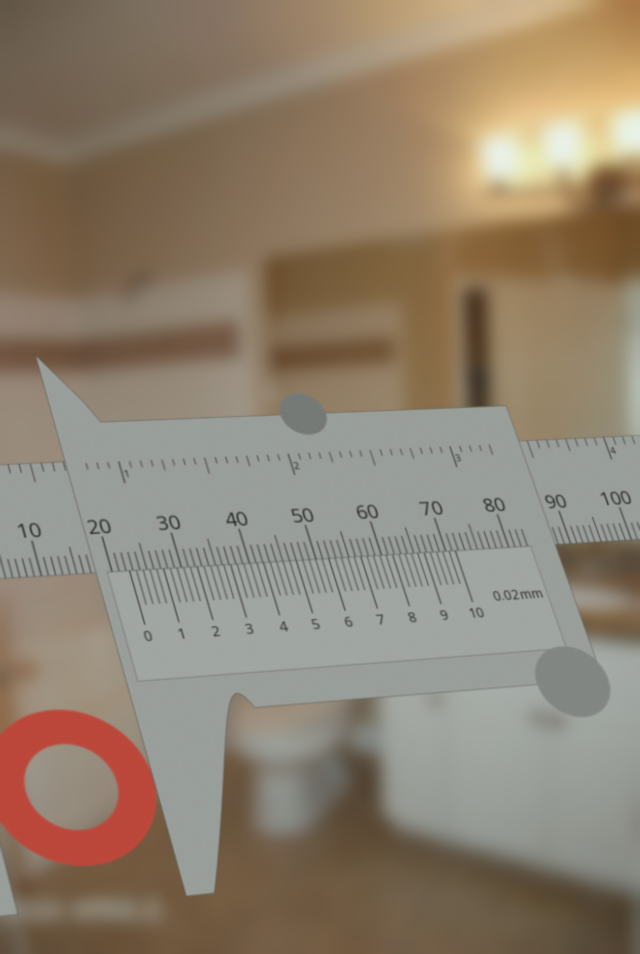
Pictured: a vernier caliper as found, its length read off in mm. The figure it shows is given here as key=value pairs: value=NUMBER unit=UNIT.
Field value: value=22.5 unit=mm
